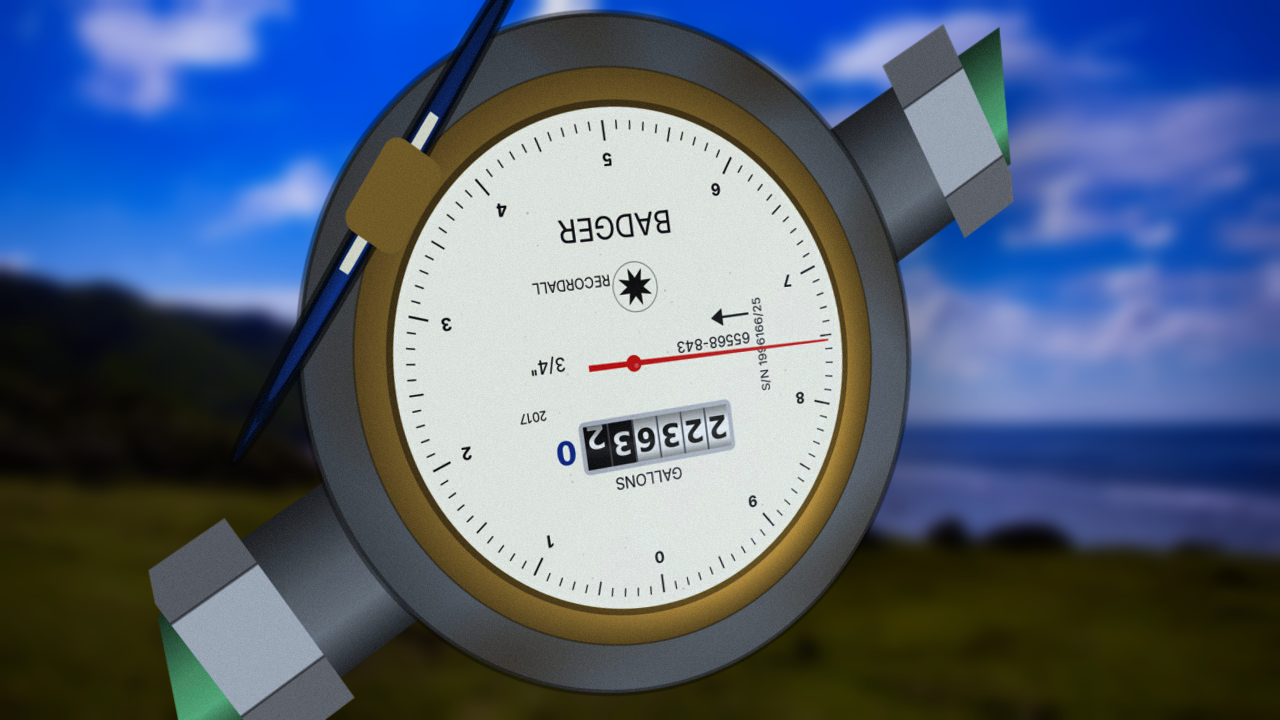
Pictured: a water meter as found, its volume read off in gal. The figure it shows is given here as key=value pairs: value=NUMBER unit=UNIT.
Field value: value=2236317.5 unit=gal
